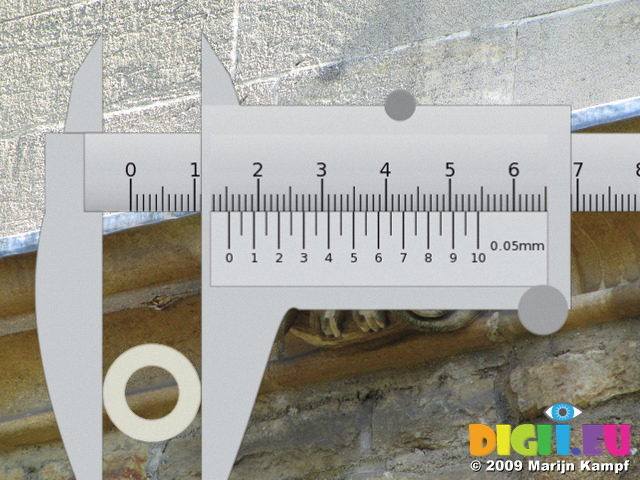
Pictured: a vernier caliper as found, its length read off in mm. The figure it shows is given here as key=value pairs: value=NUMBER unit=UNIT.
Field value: value=15.4 unit=mm
